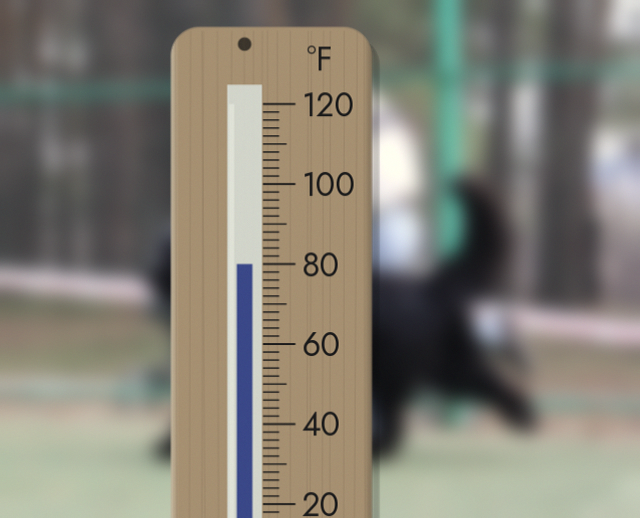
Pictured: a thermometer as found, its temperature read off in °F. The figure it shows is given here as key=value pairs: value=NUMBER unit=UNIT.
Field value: value=80 unit=°F
